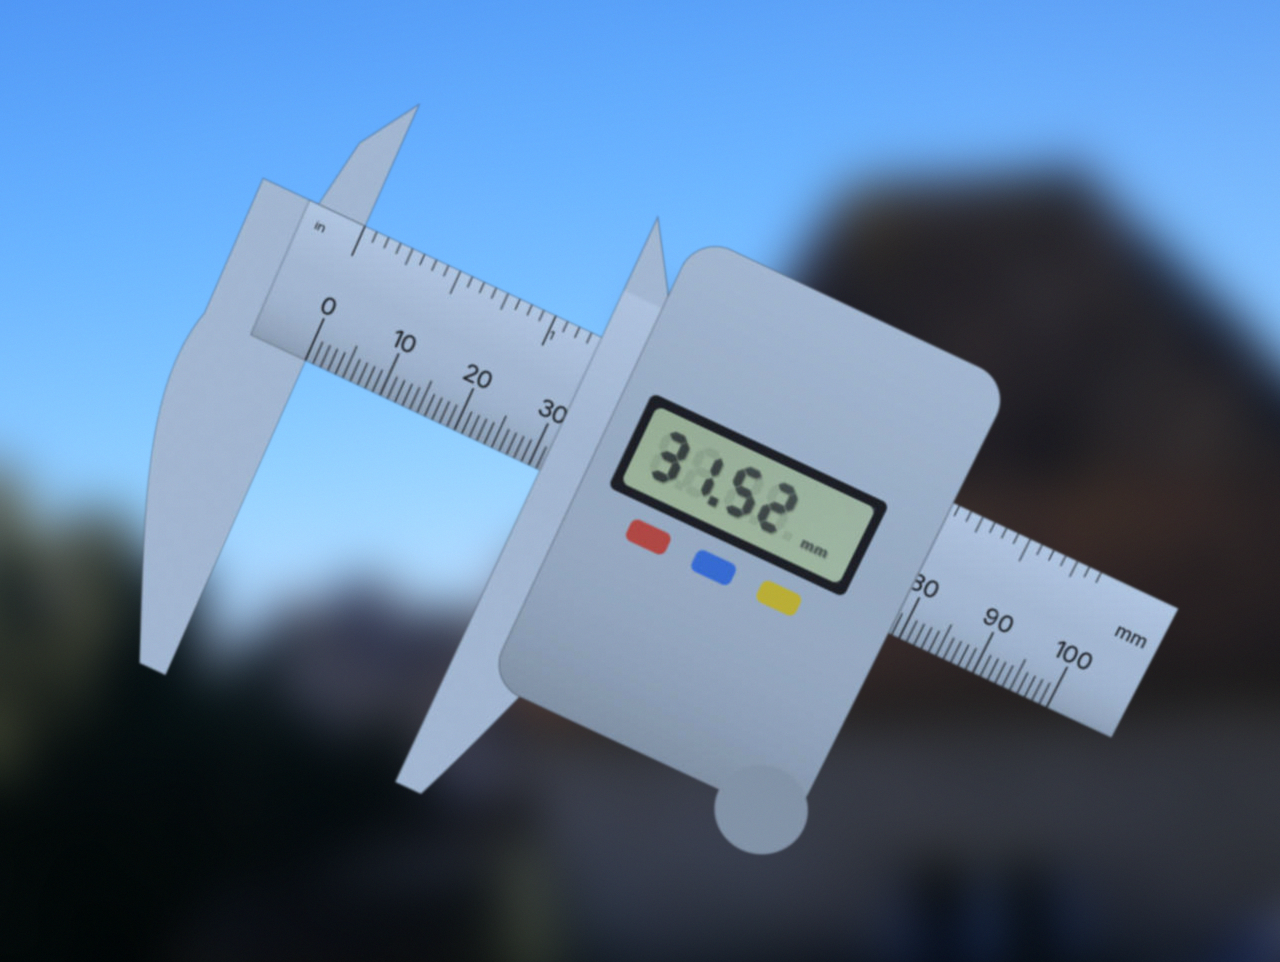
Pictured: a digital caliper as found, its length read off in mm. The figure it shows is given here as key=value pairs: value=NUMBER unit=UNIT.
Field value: value=31.52 unit=mm
